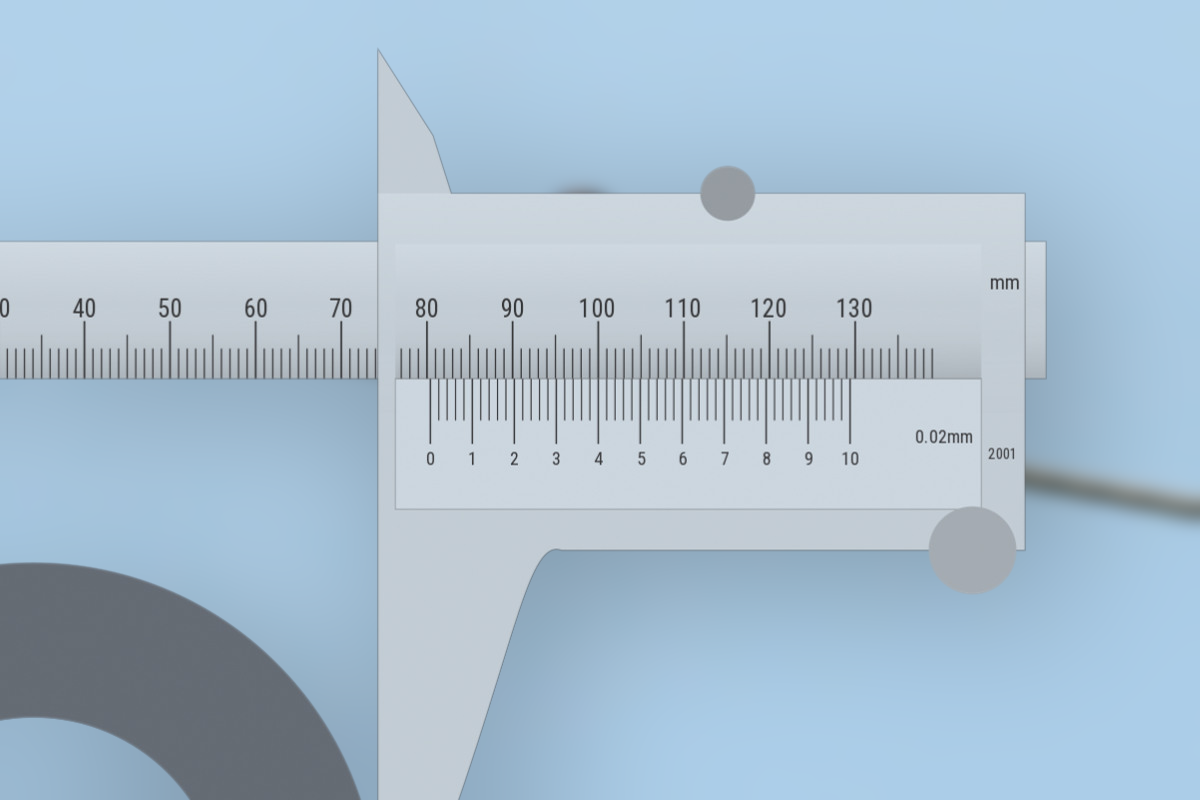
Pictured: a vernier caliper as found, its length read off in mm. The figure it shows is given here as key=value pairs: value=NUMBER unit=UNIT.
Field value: value=80.4 unit=mm
